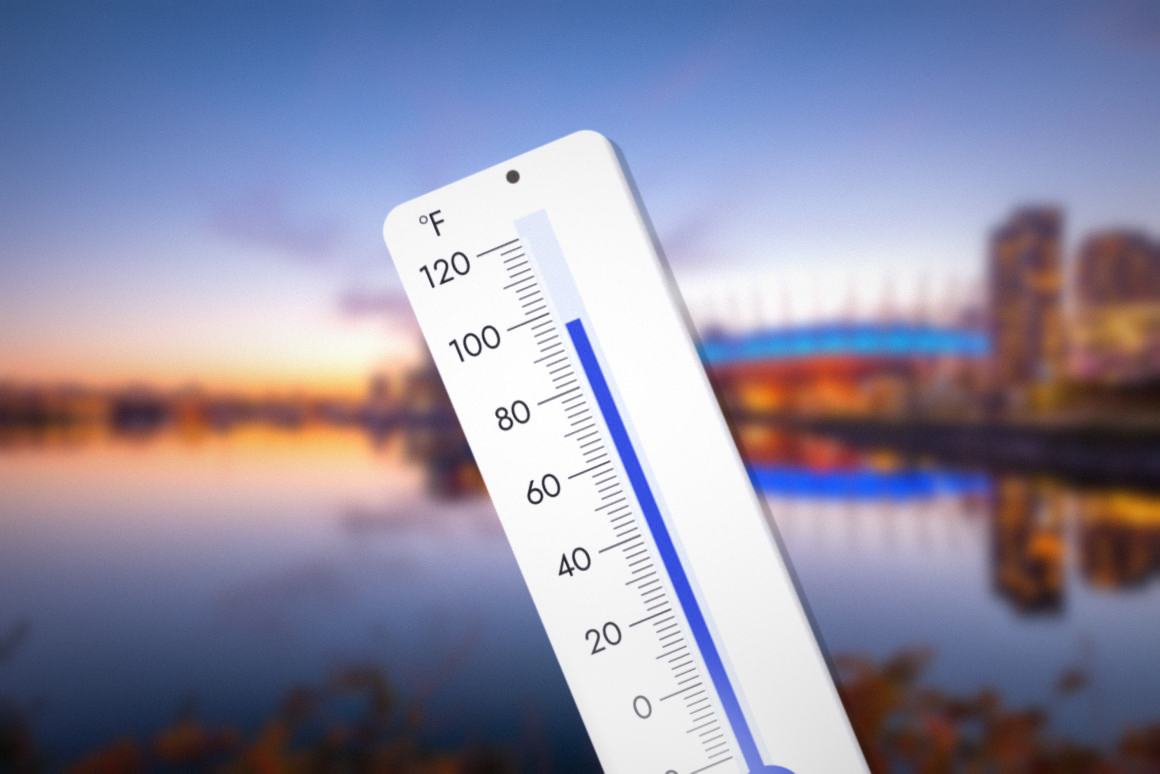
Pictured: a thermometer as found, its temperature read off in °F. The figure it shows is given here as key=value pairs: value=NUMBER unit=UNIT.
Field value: value=96 unit=°F
